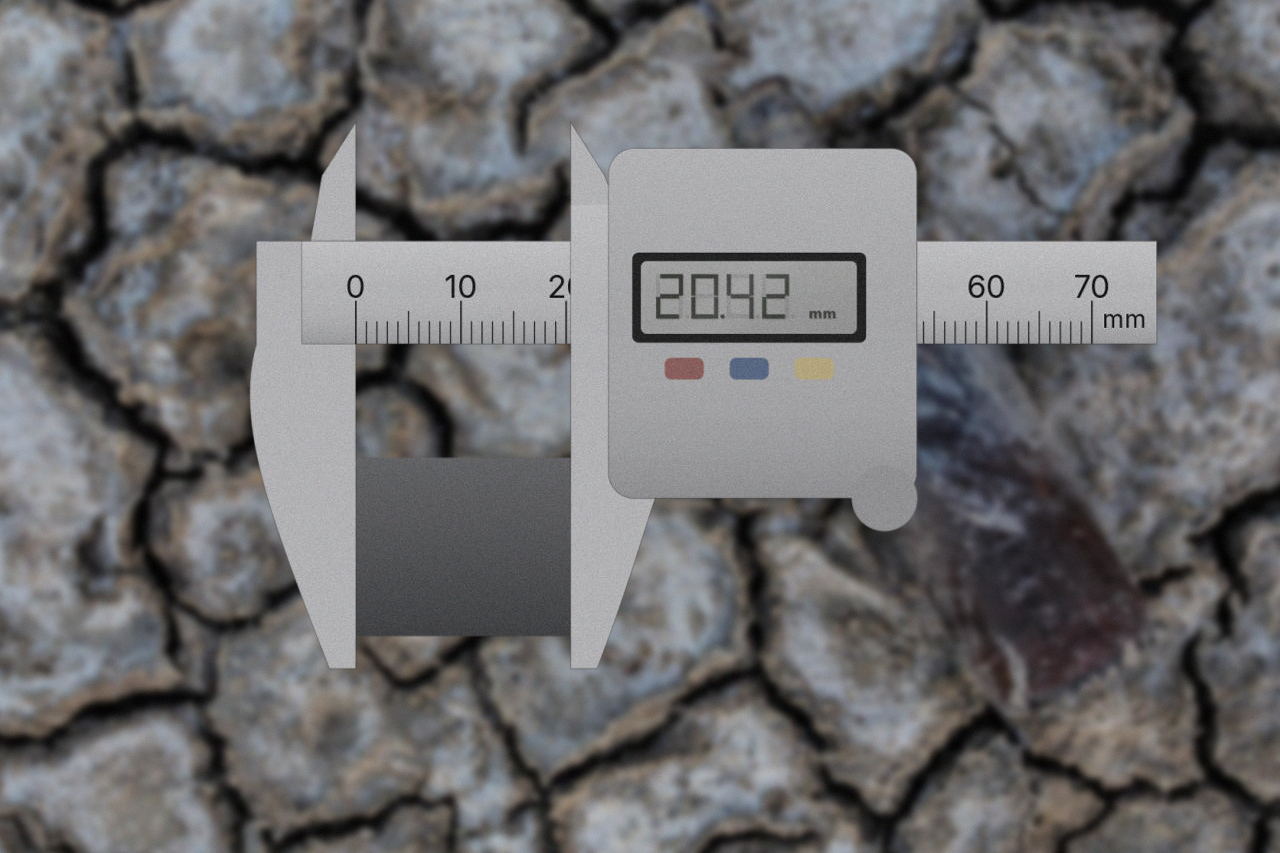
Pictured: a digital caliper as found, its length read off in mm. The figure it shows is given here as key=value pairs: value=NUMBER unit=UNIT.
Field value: value=20.42 unit=mm
